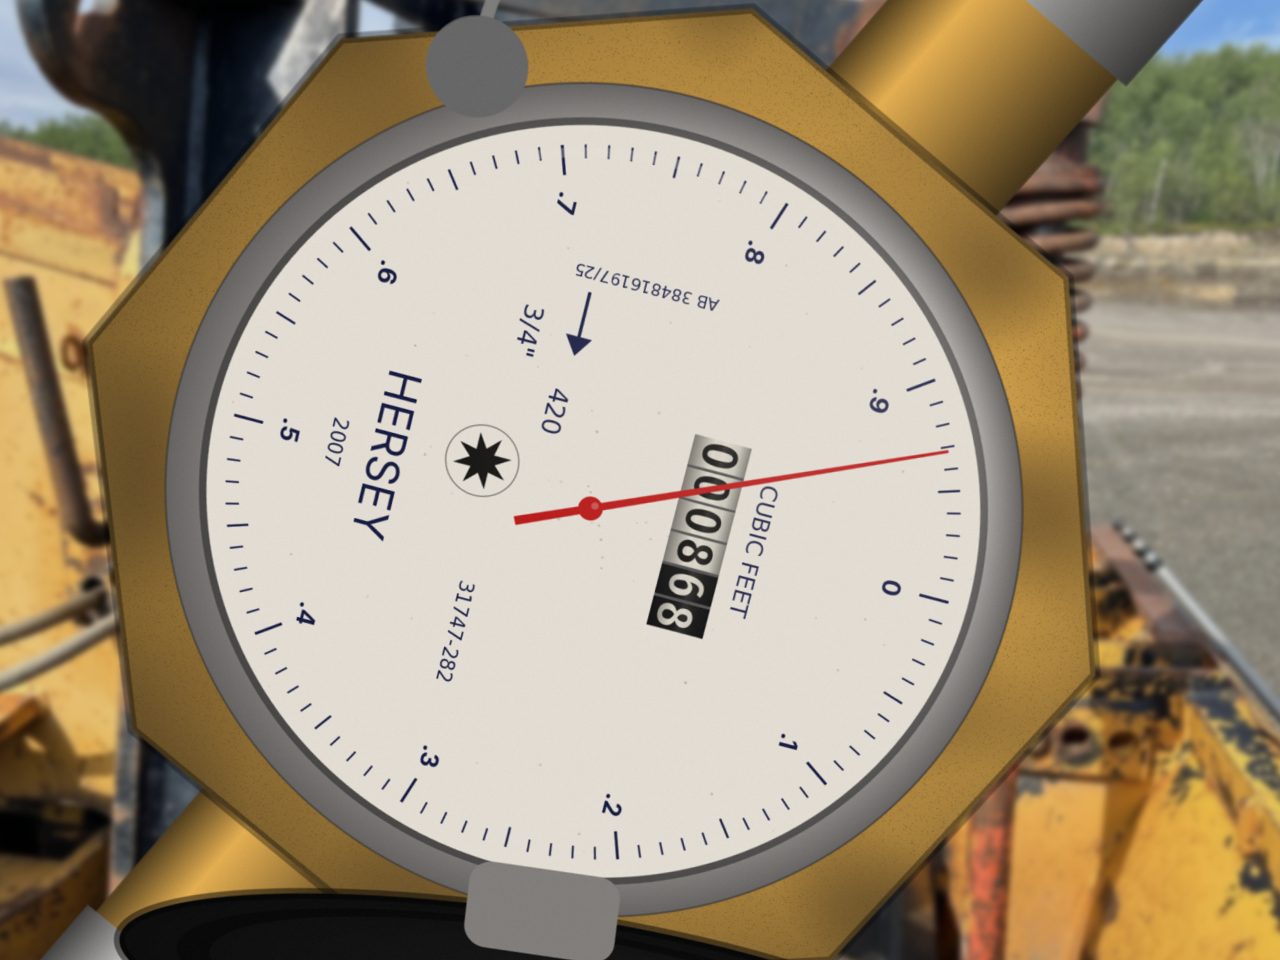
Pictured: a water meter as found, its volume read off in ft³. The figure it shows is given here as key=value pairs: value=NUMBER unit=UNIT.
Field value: value=867.93 unit=ft³
